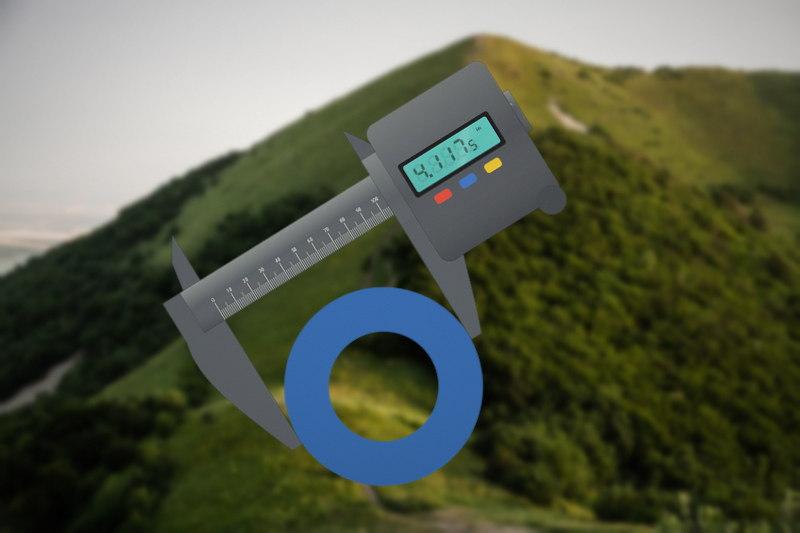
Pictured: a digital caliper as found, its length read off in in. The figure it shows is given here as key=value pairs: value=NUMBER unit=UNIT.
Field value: value=4.1175 unit=in
